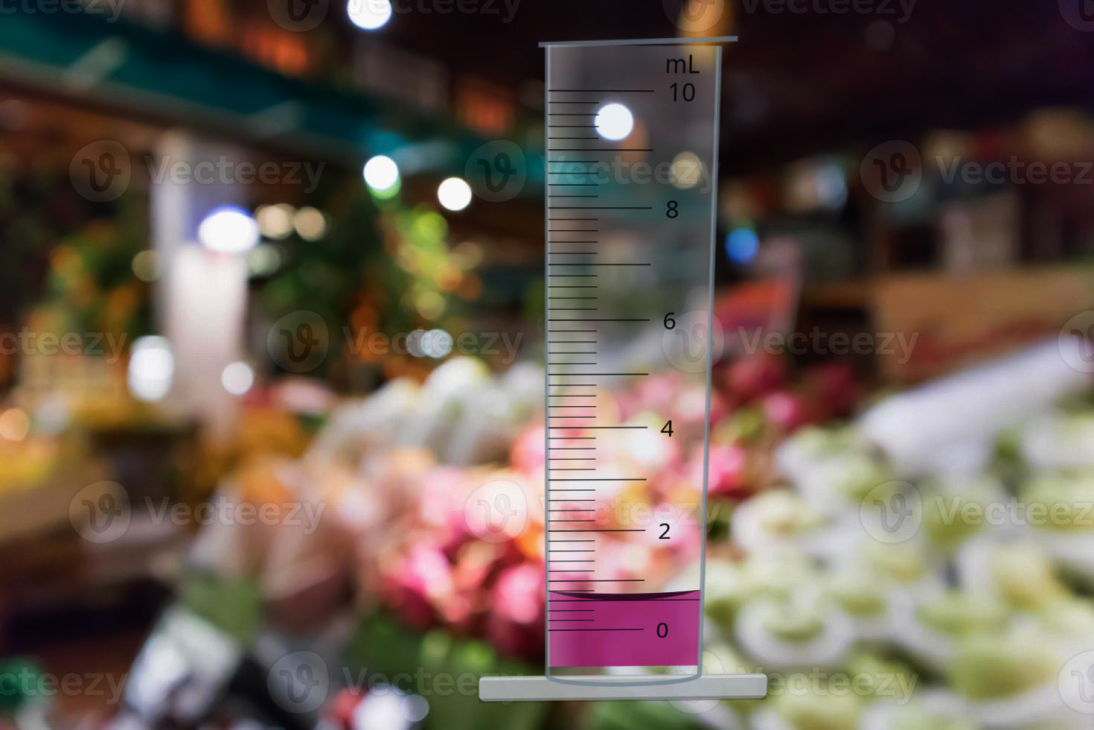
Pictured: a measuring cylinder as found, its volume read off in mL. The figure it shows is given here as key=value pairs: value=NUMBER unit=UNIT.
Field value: value=0.6 unit=mL
